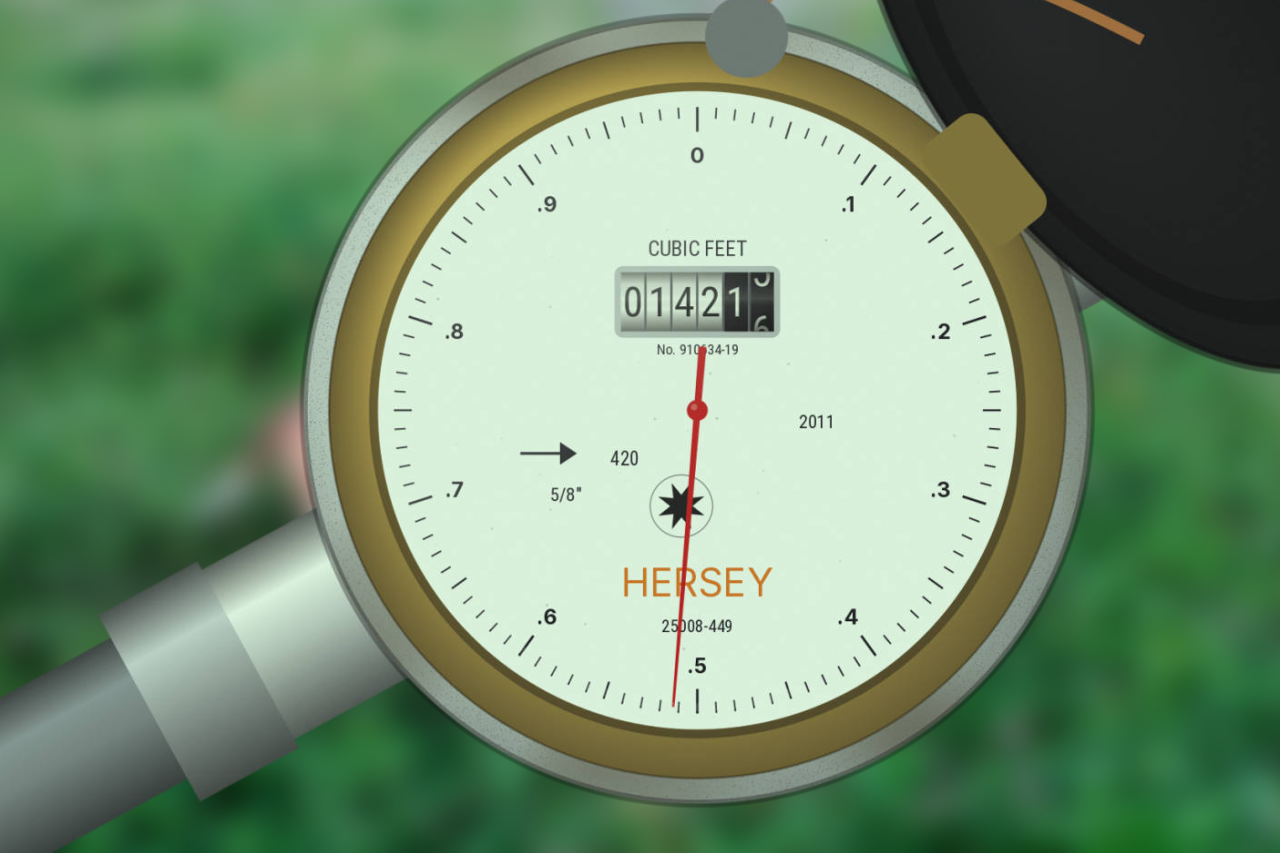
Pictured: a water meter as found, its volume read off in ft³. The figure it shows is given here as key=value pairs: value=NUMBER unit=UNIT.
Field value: value=14215.51 unit=ft³
